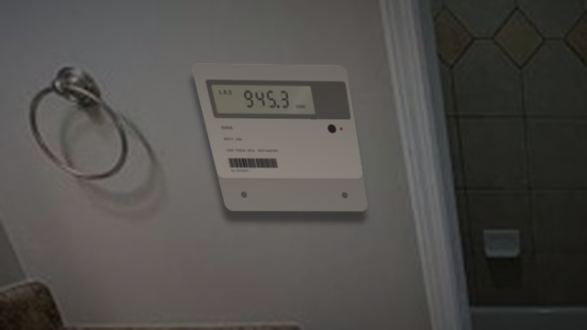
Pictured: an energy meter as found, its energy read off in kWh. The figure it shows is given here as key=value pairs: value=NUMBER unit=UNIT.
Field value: value=945.3 unit=kWh
